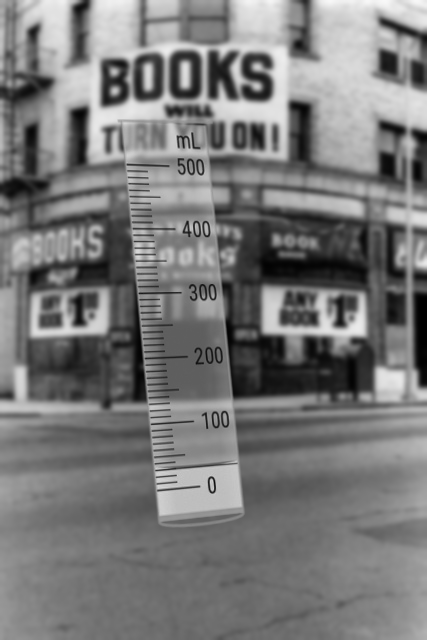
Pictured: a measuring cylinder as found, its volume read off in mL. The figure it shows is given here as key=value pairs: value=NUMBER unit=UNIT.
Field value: value=30 unit=mL
